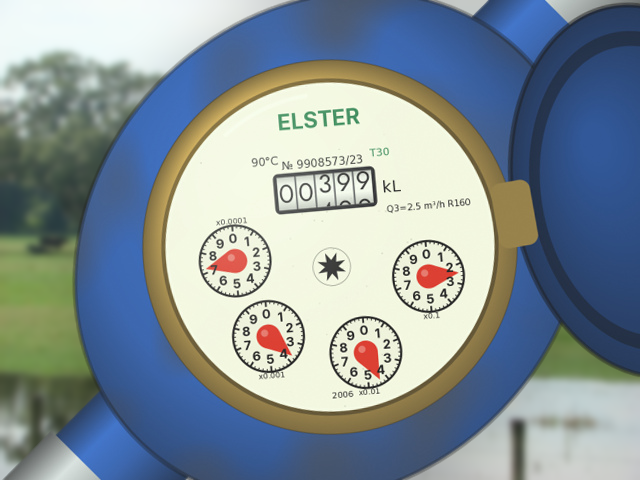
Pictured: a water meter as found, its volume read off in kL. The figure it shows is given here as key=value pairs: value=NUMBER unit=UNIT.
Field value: value=399.2437 unit=kL
